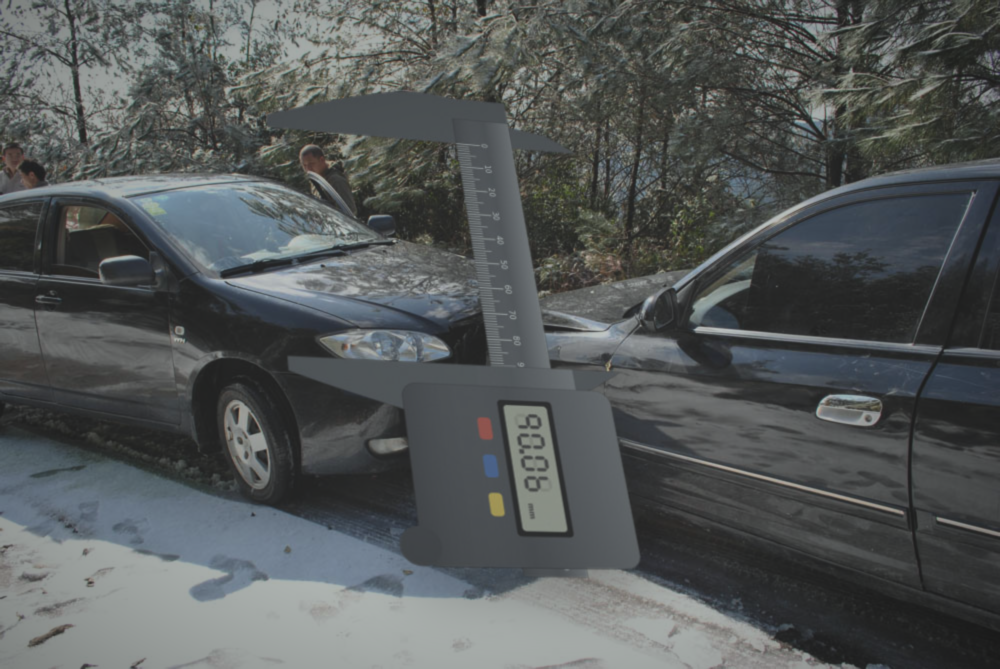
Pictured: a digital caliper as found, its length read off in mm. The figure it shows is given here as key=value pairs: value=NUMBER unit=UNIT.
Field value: value=90.06 unit=mm
